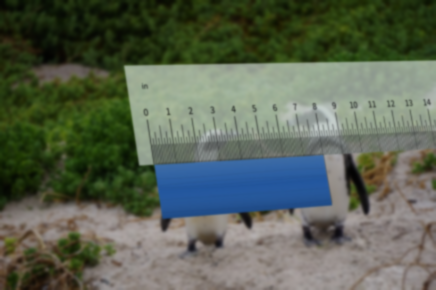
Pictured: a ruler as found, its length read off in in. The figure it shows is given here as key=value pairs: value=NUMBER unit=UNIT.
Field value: value=8 unit=in
